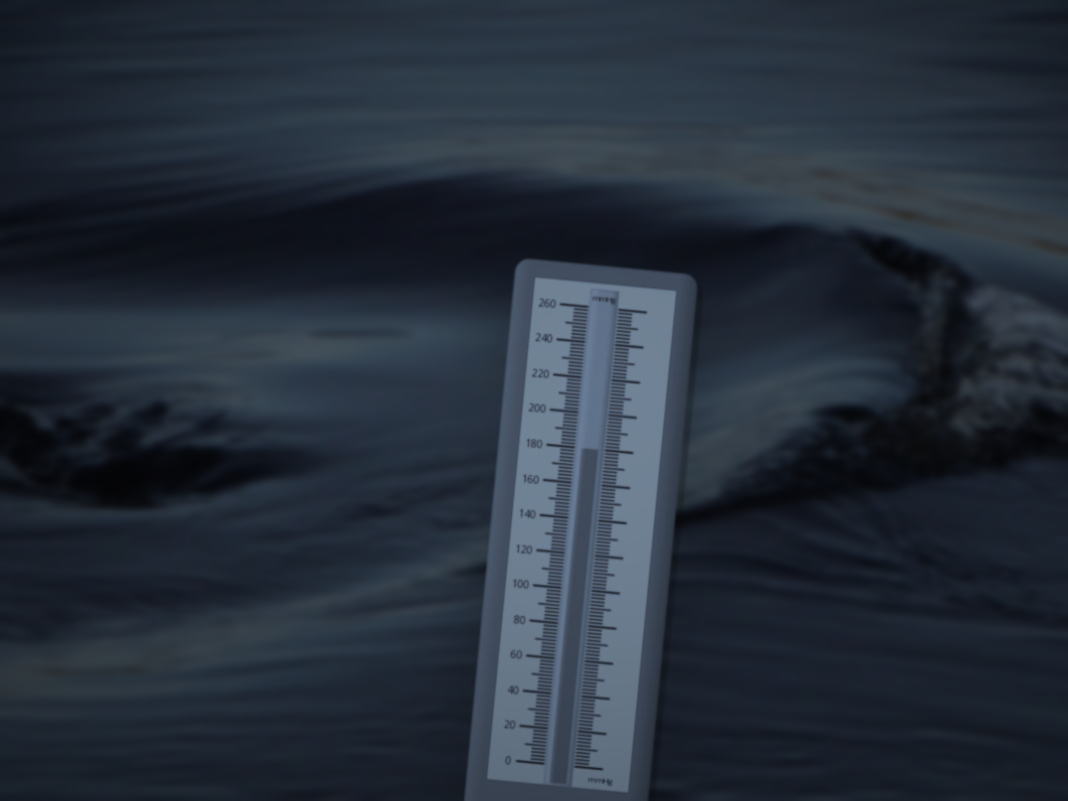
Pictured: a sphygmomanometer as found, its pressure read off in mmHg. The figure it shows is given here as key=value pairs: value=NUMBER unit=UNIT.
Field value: value=180 unit=mmHg
